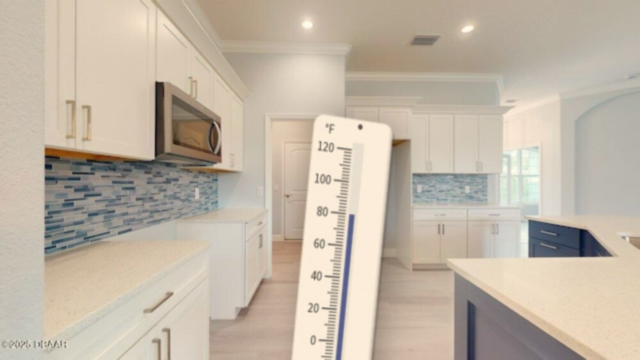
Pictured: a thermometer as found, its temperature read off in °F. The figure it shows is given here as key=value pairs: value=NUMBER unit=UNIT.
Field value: value=80 unit=°F
